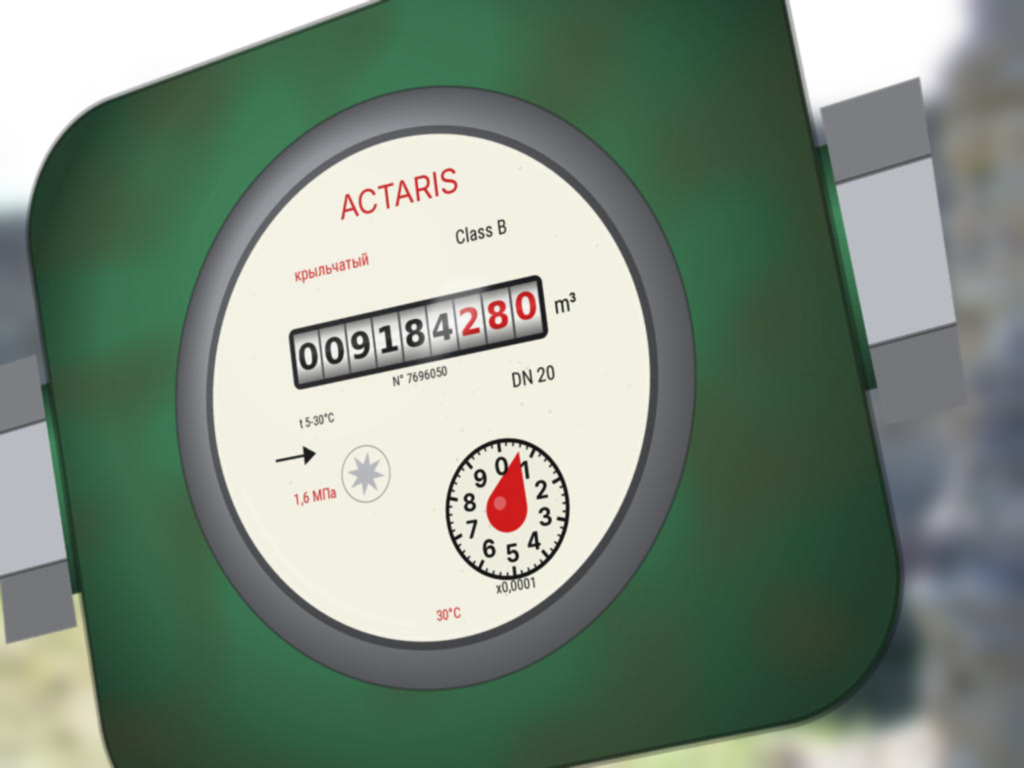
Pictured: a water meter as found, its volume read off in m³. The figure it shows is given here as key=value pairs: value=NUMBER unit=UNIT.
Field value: value=9184.2800 unit=m³
